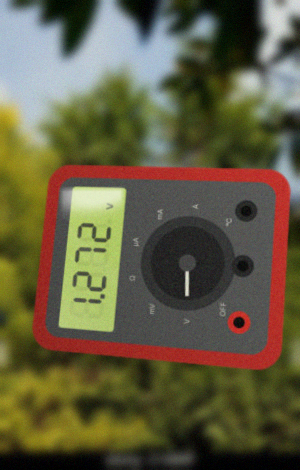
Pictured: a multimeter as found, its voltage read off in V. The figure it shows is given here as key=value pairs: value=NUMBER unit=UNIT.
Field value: value=1.272 unit=V
